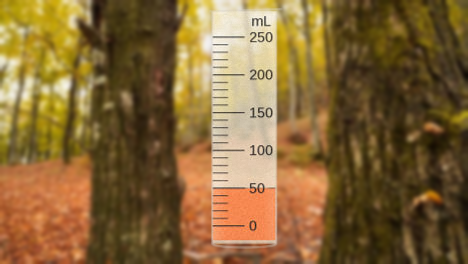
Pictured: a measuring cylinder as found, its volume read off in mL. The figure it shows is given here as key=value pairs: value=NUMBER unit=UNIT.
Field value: value=50 unit=mL
